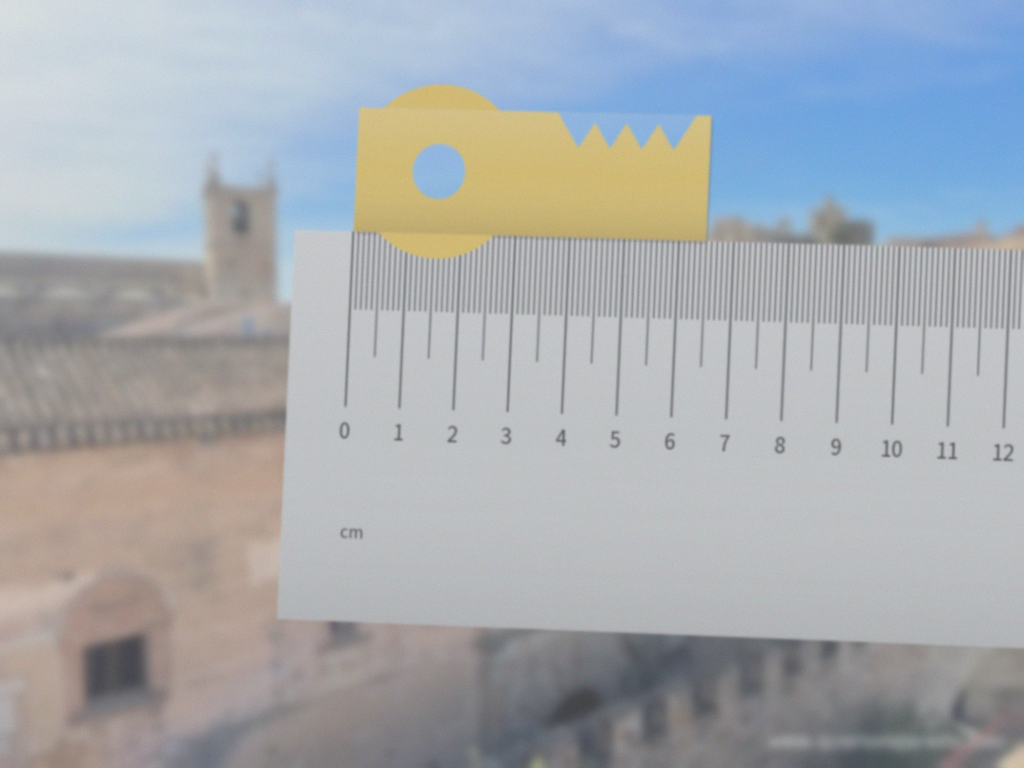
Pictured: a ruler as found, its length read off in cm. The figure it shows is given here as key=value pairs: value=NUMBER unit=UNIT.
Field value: value=6.5 unit=cm
